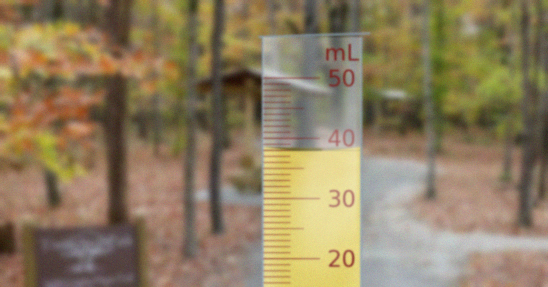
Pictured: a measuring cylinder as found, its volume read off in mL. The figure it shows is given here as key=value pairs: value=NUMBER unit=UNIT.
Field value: value=38 unit=mL
